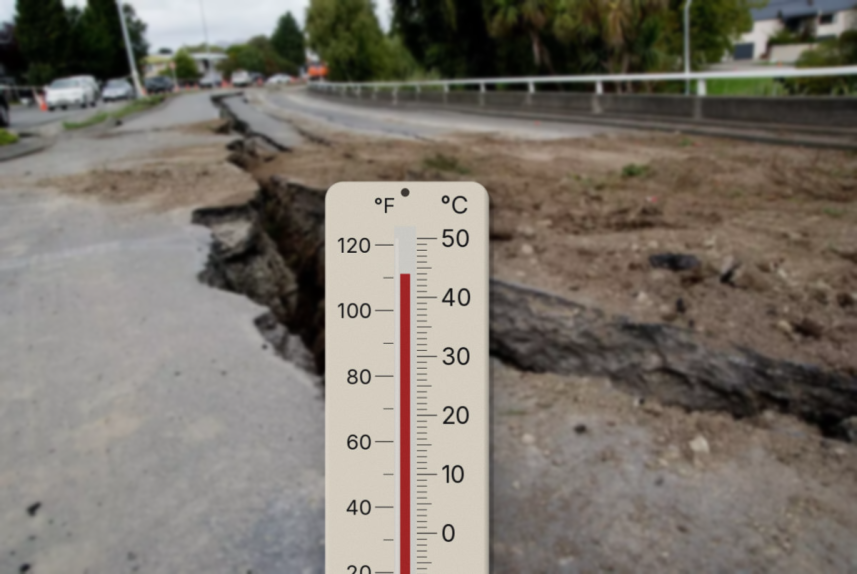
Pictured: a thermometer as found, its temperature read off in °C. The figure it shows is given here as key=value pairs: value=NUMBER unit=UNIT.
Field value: value=44 unit=°C
